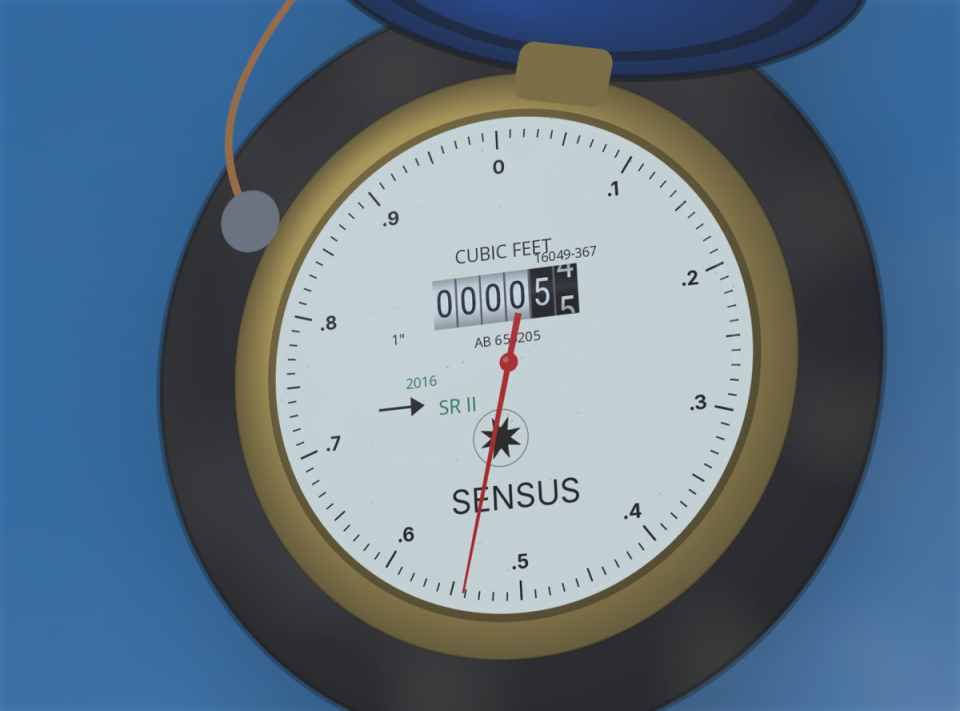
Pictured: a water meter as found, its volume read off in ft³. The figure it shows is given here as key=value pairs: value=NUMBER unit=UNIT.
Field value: value=54.54 unit=ft³
